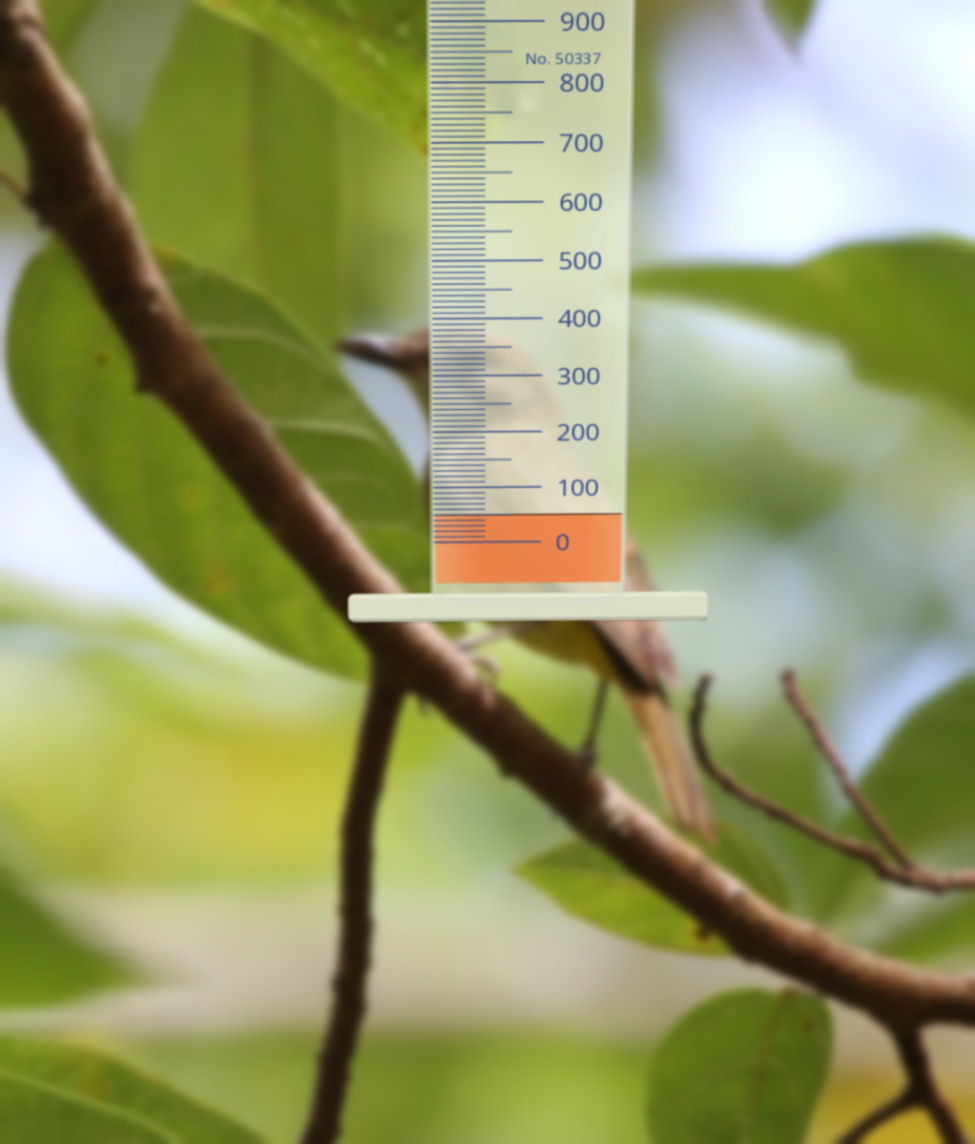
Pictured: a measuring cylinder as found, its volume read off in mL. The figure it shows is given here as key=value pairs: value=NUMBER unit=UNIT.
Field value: value=50 unit=mL
